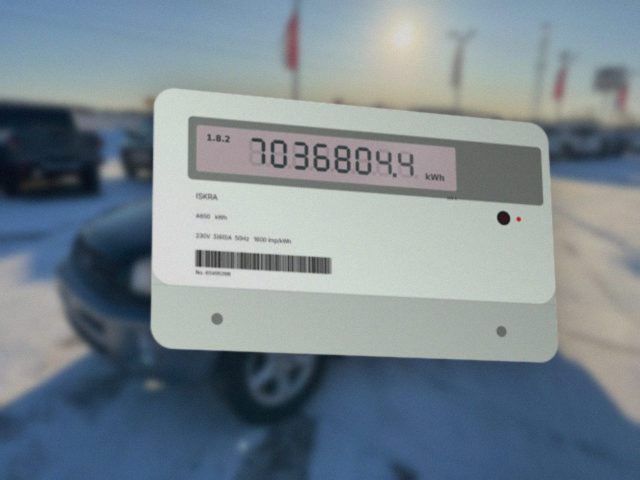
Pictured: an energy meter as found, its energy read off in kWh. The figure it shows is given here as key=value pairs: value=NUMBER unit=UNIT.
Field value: value=7036804.4 unit=kWh
